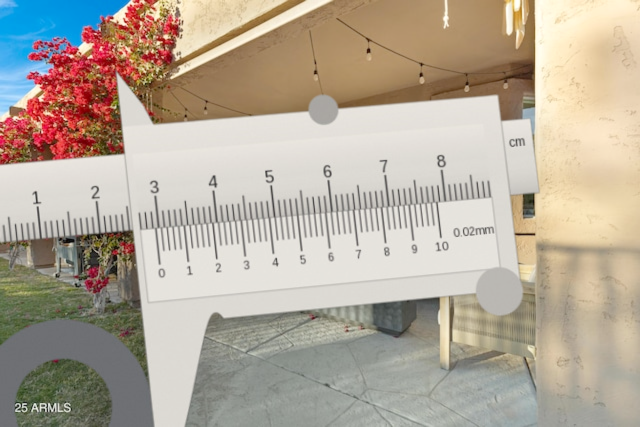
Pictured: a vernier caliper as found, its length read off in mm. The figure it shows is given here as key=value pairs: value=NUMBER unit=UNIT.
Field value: value=29.5 unit=mm
